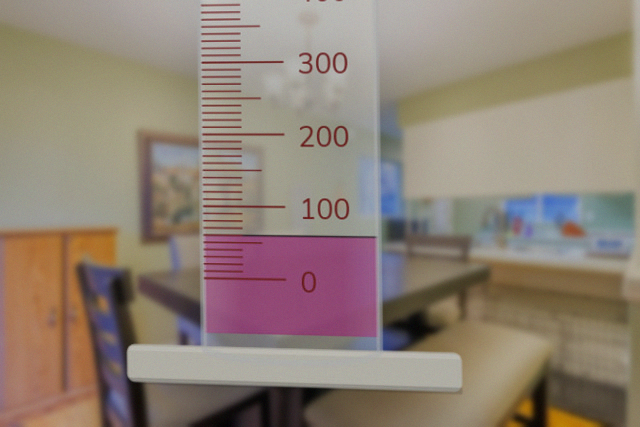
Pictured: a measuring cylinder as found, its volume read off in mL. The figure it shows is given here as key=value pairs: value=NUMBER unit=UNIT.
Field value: value=60 unit=mL
